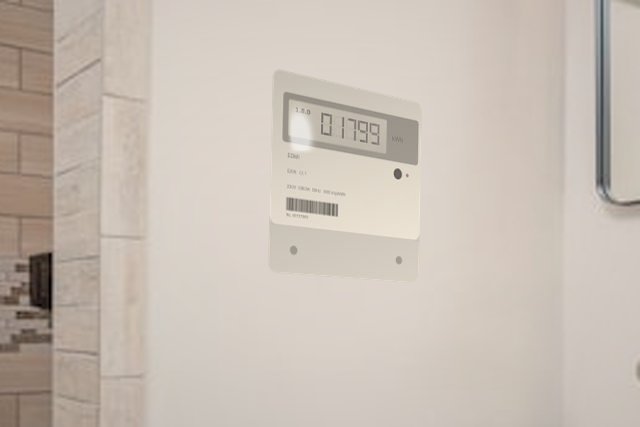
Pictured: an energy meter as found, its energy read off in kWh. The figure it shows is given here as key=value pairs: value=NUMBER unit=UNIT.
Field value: value=1799 unit=kWh
